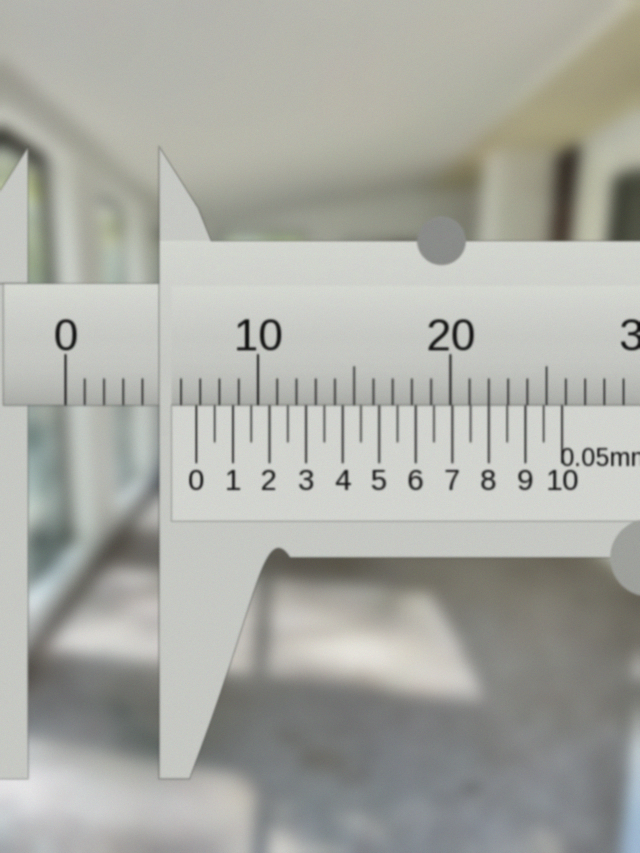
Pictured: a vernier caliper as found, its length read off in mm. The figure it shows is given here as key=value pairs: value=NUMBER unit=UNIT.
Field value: value=6.8 unit=mm
